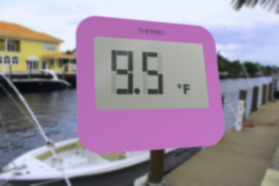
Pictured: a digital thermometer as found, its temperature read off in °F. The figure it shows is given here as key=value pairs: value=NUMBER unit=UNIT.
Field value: value=9.5 unit=°F
